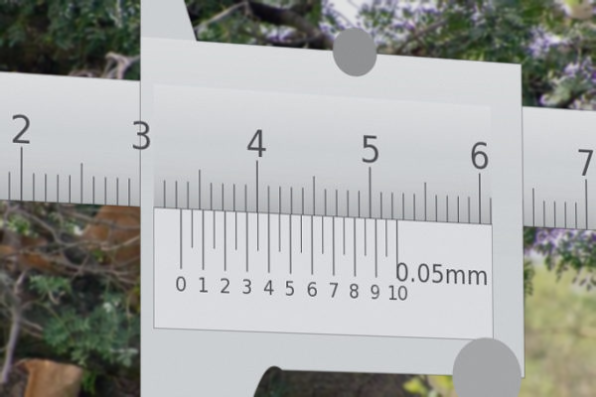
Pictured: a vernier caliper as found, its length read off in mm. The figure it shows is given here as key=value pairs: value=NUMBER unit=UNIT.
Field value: value=33.4 unit=mm
